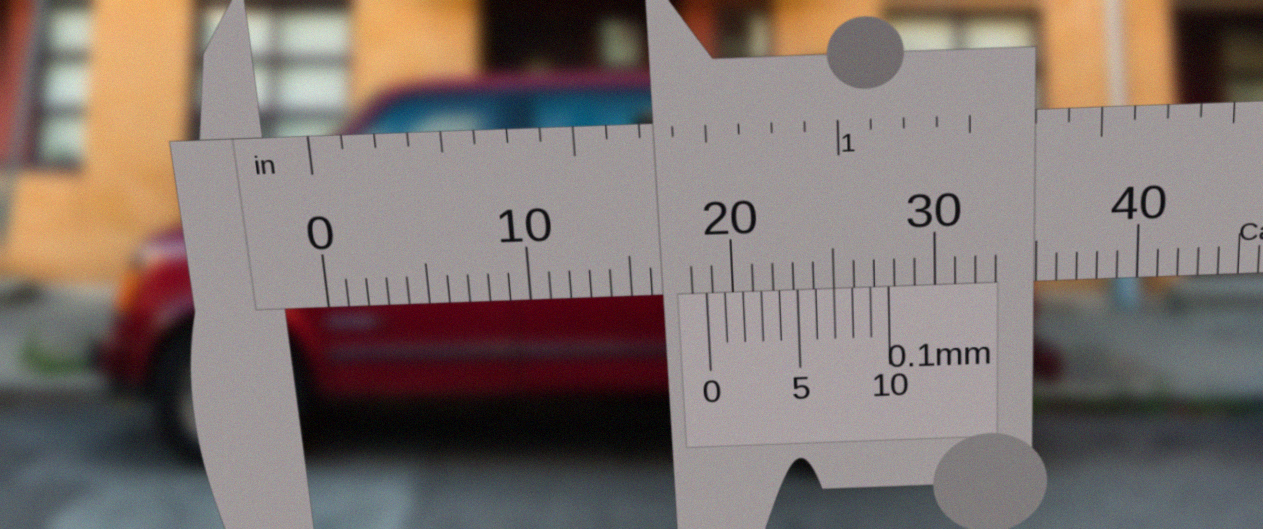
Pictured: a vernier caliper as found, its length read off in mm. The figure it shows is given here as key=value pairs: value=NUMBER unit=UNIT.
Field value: value=18.7 unit=mm
